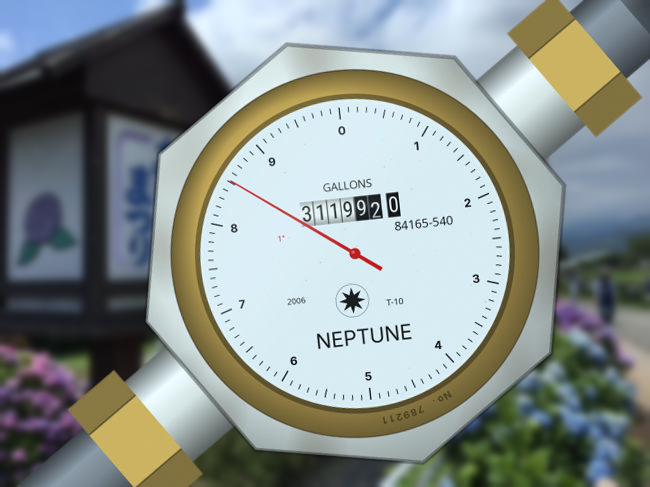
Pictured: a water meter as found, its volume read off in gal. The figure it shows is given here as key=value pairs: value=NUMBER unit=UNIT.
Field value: value=3119918.5 unit=gal
